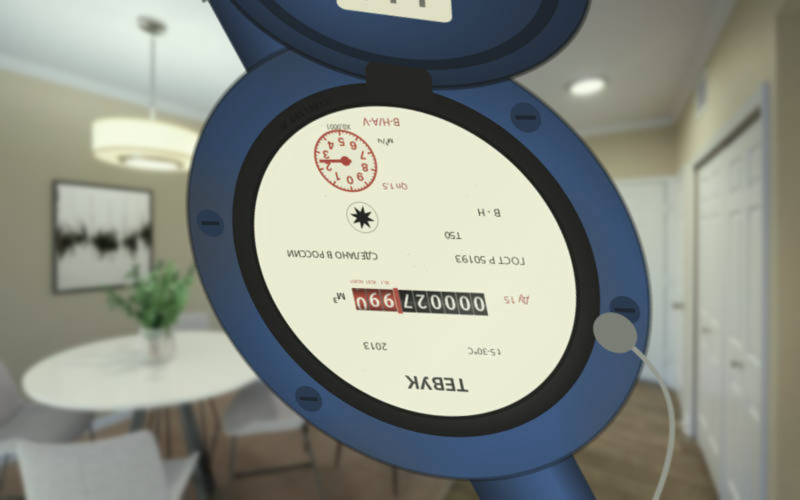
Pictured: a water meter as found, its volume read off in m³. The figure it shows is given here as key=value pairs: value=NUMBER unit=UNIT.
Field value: value=27.9902 unit=m³
